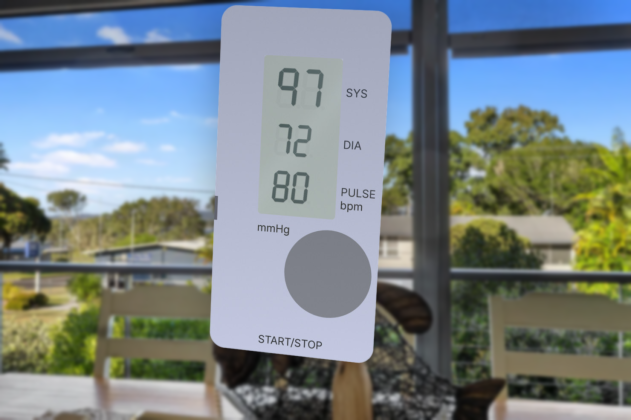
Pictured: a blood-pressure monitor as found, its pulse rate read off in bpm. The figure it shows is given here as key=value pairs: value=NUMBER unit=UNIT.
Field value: value=80 unit=bpm
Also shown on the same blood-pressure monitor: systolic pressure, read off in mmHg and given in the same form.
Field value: value=97 unit=mmHg
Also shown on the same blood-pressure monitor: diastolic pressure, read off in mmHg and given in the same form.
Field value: value=72 unit=mmHg
